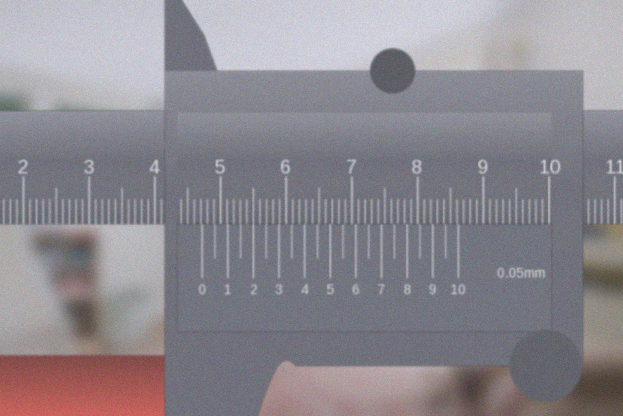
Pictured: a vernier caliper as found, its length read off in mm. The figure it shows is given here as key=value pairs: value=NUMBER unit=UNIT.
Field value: value=47.2 unit=mm
